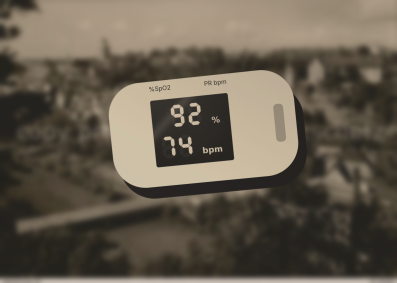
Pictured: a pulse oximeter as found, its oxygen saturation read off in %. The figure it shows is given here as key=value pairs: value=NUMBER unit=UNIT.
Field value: value=92 unit=%
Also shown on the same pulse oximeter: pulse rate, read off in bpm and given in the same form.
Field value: value=74 unit=bpm
